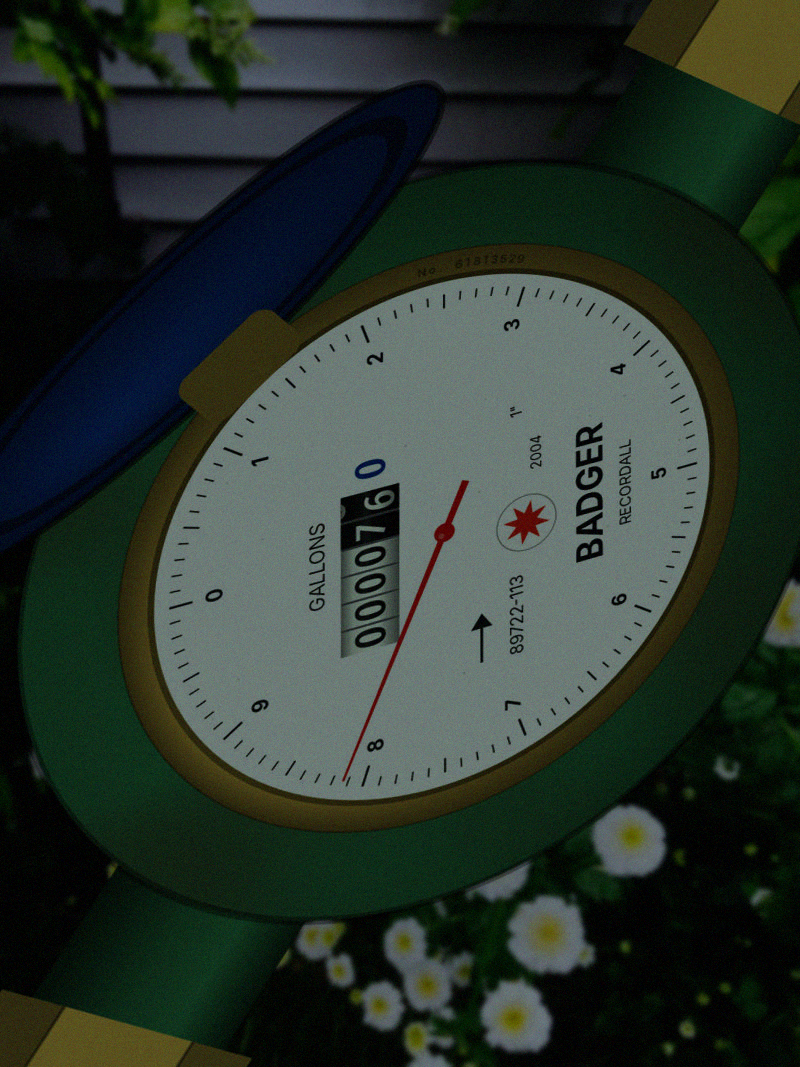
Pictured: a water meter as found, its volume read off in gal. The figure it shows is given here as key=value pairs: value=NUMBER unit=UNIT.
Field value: value=758.1 unit=gal
